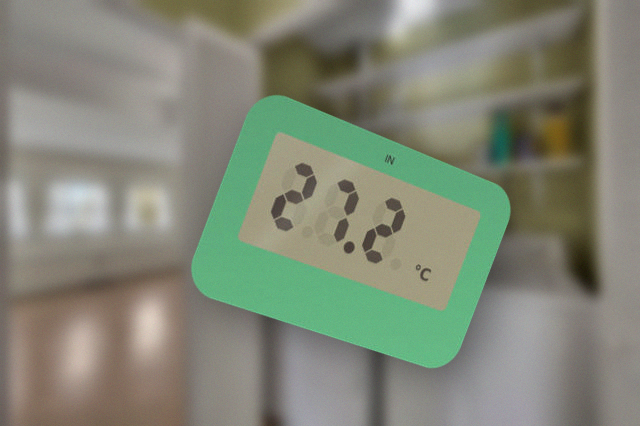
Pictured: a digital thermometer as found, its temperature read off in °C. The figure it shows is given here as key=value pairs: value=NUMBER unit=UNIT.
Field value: value=27.2 unit=°C
